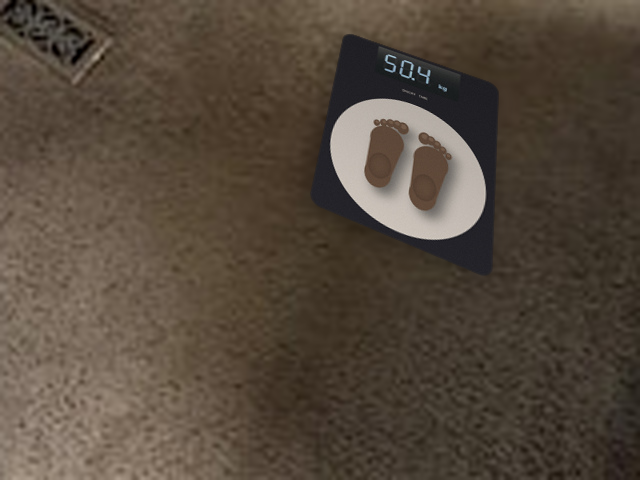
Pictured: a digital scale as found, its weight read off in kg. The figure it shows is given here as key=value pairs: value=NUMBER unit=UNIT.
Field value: value=50.4 unit=kg
